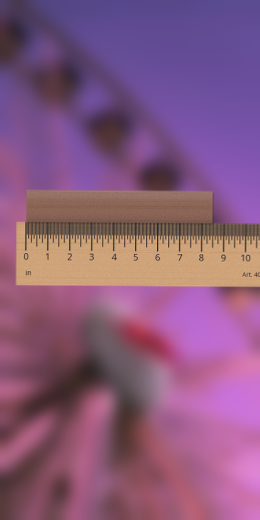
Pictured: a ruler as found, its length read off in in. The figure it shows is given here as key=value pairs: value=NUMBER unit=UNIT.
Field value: value=8.5 unit=in
